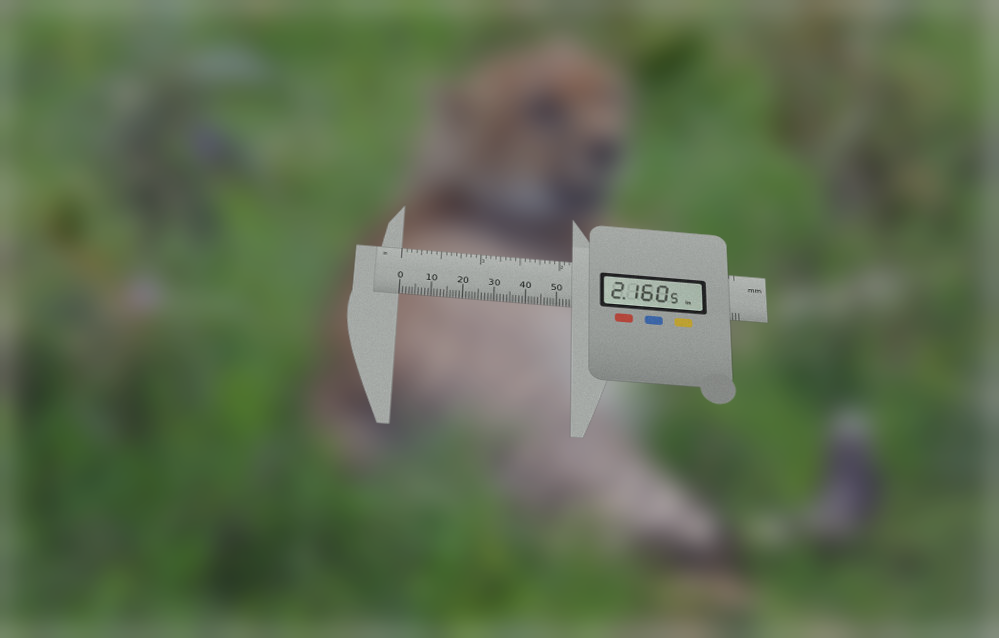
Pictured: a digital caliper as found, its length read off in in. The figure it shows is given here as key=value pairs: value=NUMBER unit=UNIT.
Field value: value=2.1605 unit=in
